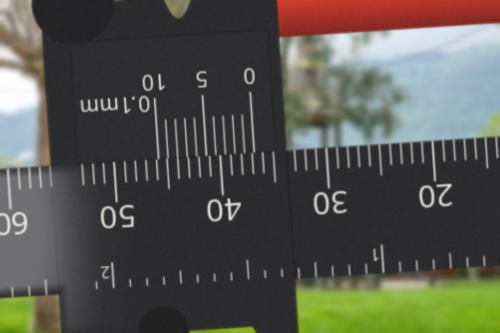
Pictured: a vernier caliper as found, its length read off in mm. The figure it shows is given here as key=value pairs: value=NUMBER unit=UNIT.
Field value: value=36.8 unit=mm
